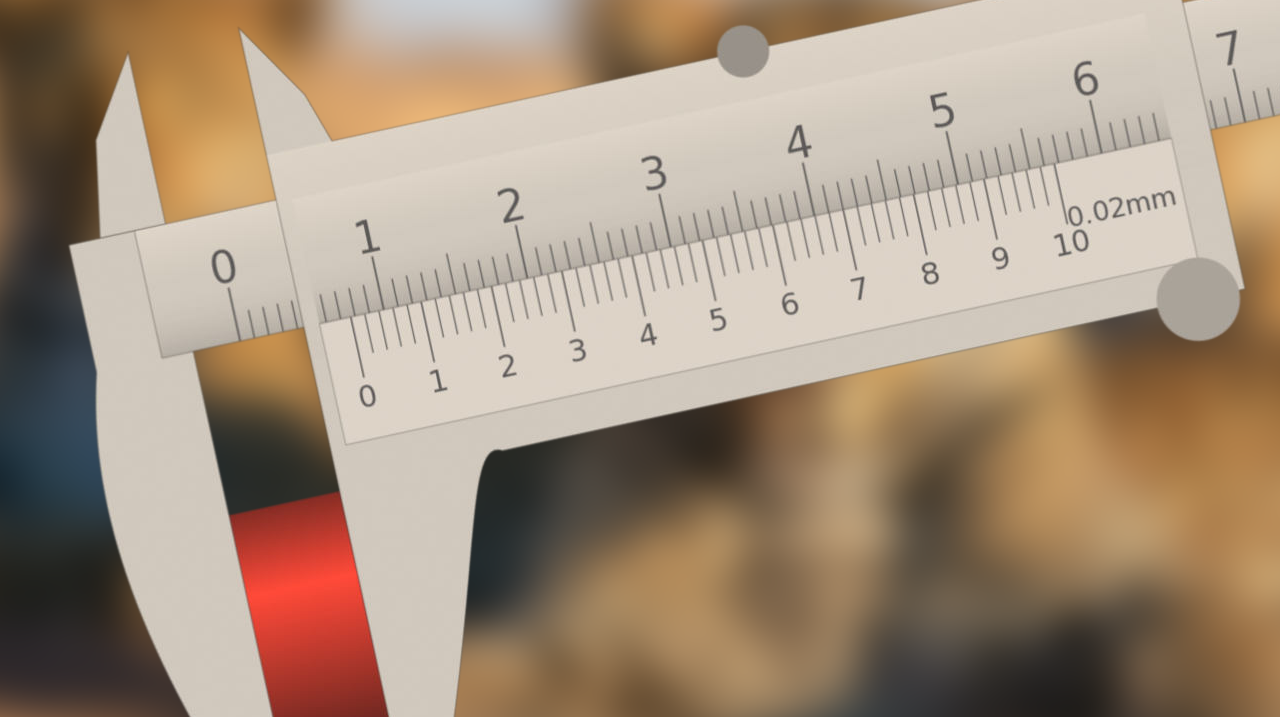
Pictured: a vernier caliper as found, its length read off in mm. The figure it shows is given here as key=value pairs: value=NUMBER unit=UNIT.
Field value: value=7.7 unit=mm
